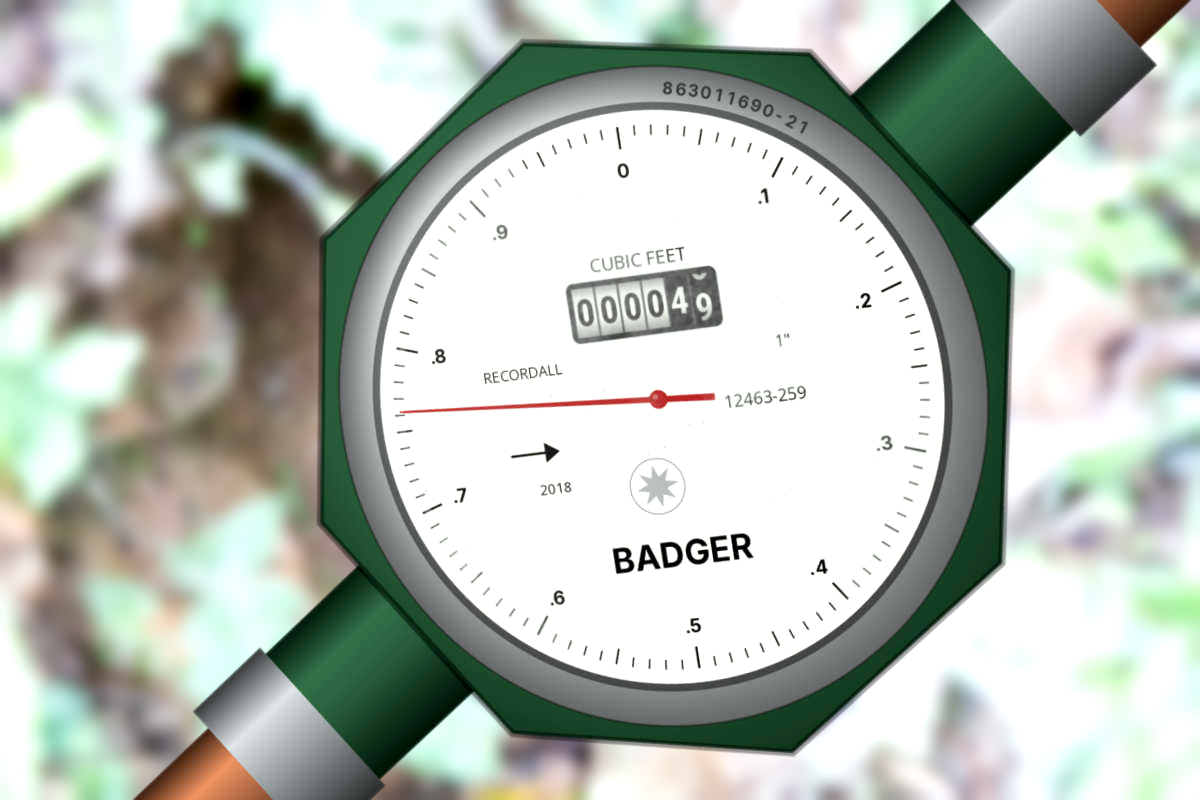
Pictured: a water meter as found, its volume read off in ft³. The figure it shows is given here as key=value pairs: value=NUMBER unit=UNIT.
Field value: value=48.76 unit=ft³
